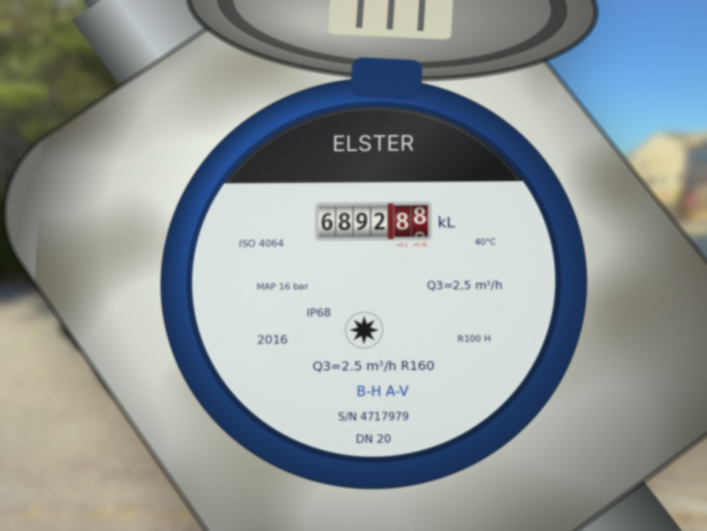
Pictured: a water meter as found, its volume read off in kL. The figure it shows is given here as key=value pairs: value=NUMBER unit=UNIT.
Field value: value=6892.88 unit=kL
